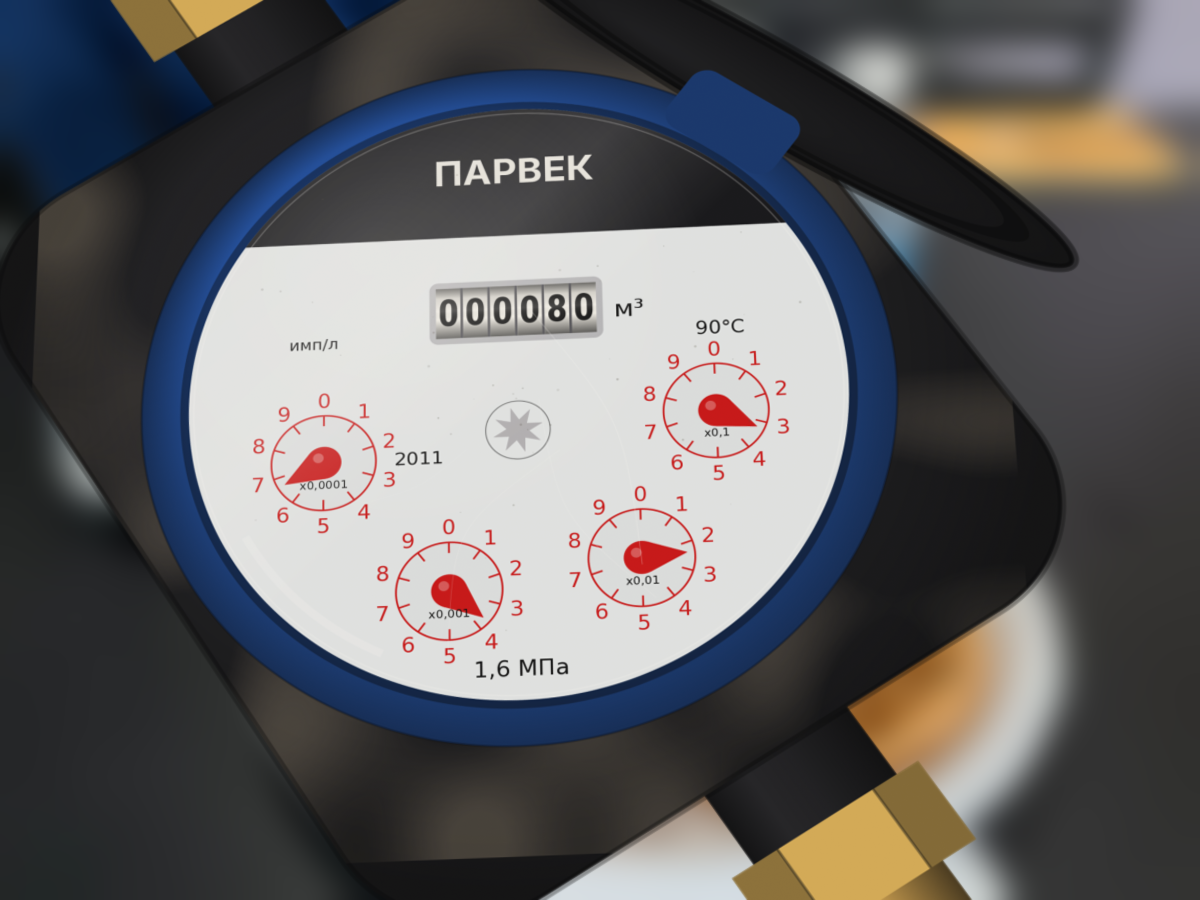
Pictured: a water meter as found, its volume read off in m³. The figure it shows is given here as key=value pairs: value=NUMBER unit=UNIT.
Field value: value=80.3236 unit=m³
